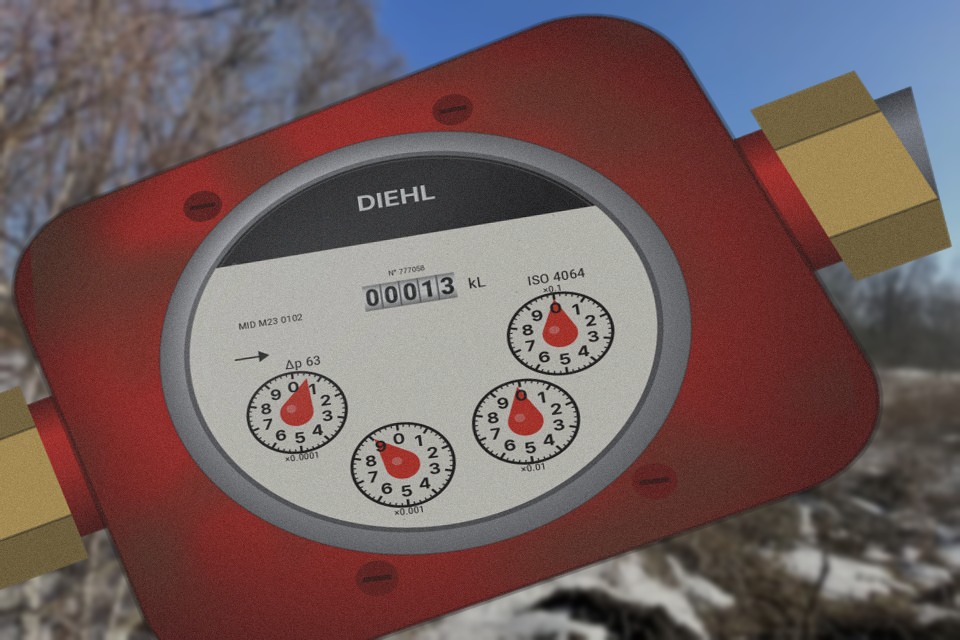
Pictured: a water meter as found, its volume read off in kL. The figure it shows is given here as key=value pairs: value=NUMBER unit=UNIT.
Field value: value=12.9990 unit=kL
